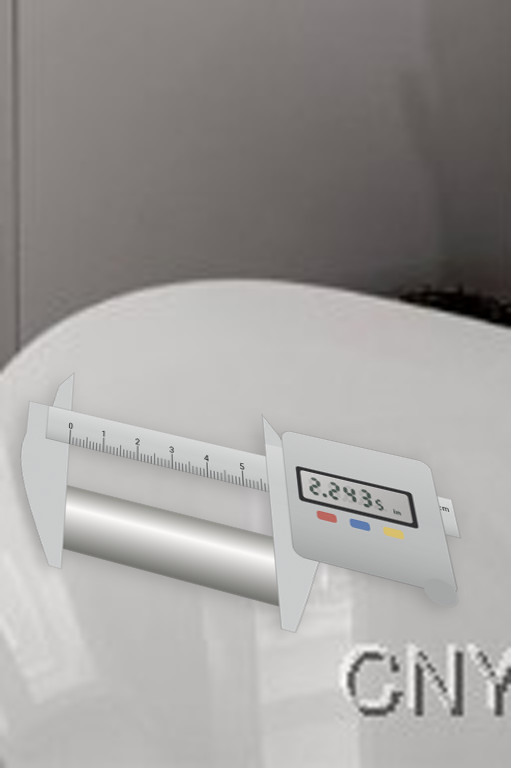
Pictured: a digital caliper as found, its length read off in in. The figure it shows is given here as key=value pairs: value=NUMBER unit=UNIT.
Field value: value=2.2435 unit=in
